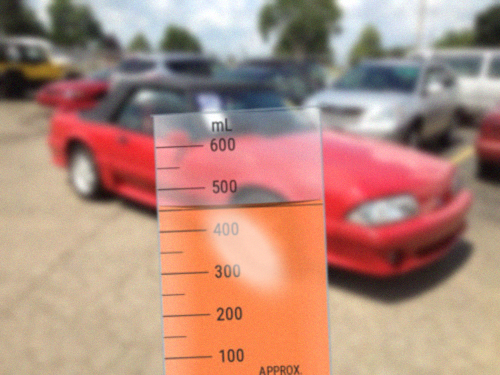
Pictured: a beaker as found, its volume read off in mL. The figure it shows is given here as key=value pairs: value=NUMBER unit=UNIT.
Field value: value=450 unit=mL
